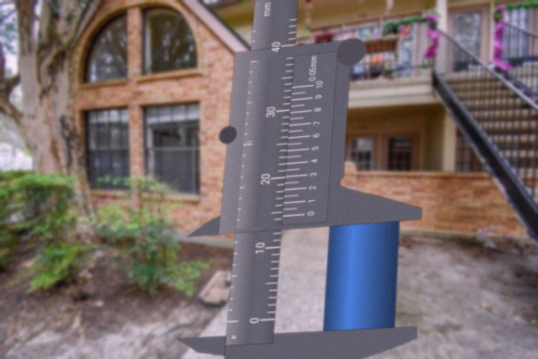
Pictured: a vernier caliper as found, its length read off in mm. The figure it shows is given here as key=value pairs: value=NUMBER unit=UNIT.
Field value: value=14.4 unit=mm
